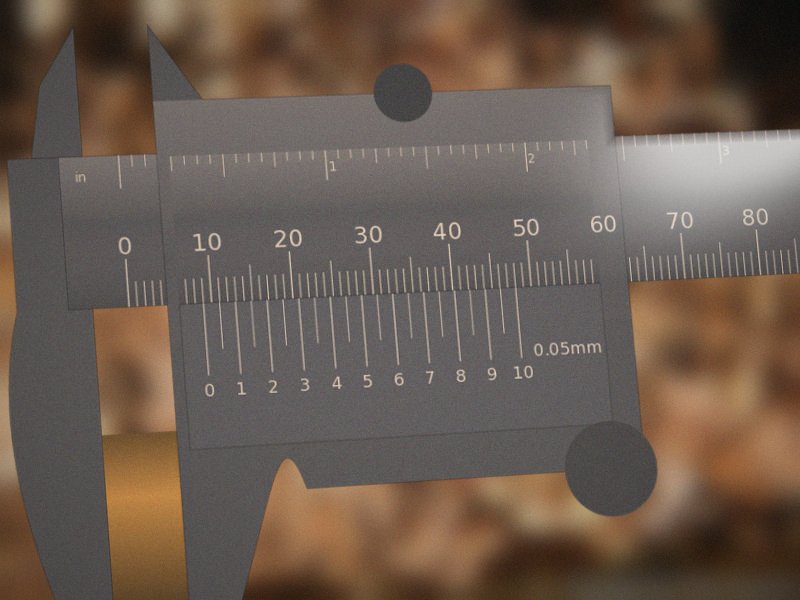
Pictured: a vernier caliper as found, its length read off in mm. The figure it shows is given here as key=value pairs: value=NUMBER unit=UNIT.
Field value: value=9.0 unit=mm
